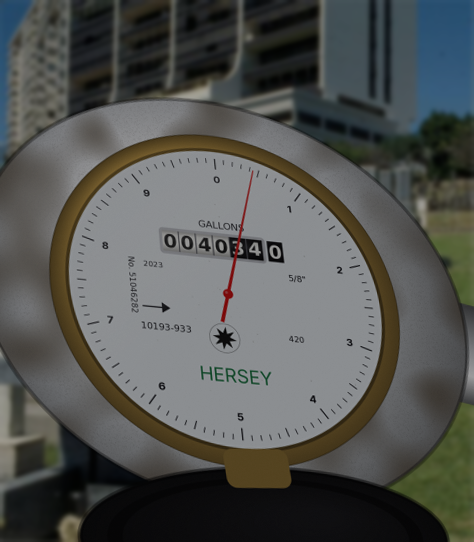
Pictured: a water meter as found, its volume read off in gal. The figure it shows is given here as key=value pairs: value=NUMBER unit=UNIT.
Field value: value=40340.4 unit=gal
